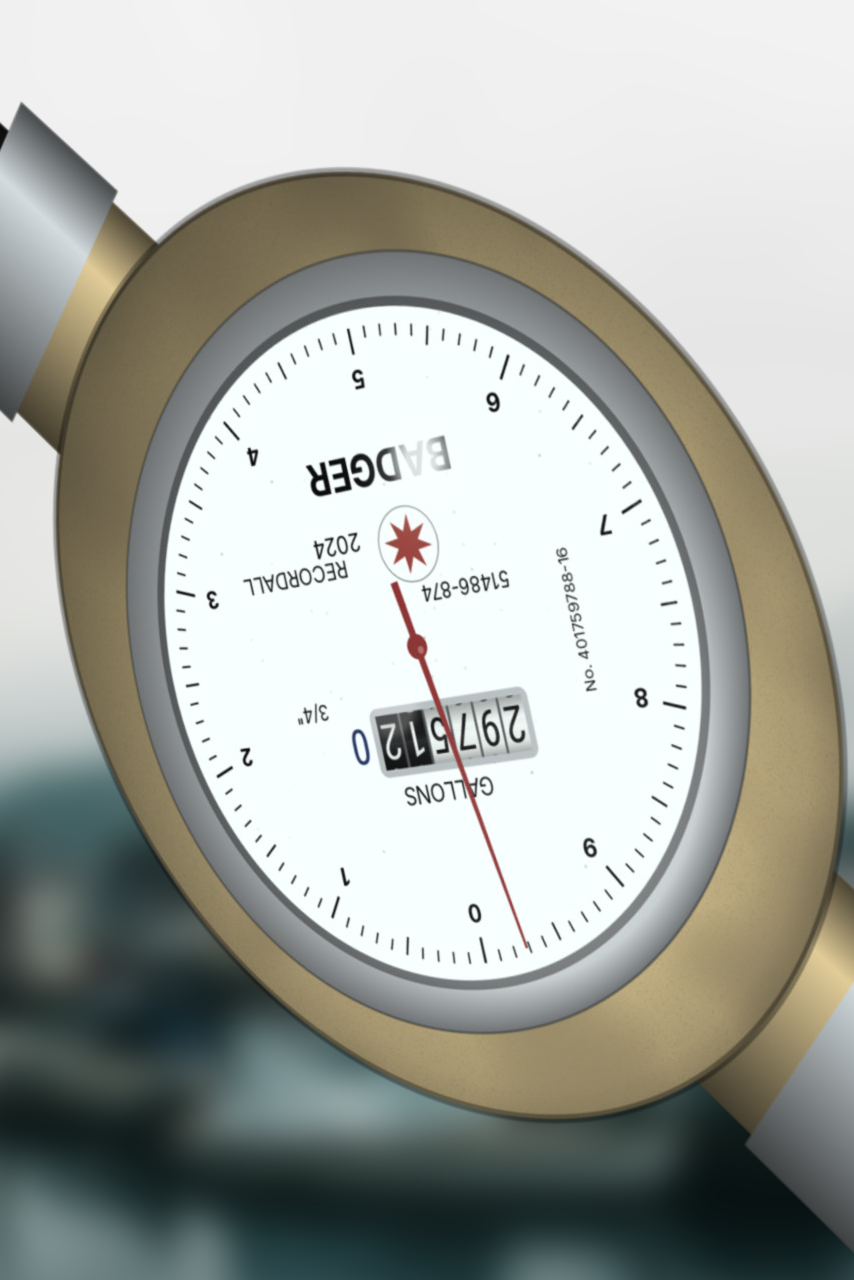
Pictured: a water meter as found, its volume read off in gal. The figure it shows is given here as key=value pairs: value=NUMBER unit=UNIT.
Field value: value=2975119.7 unit=gal
